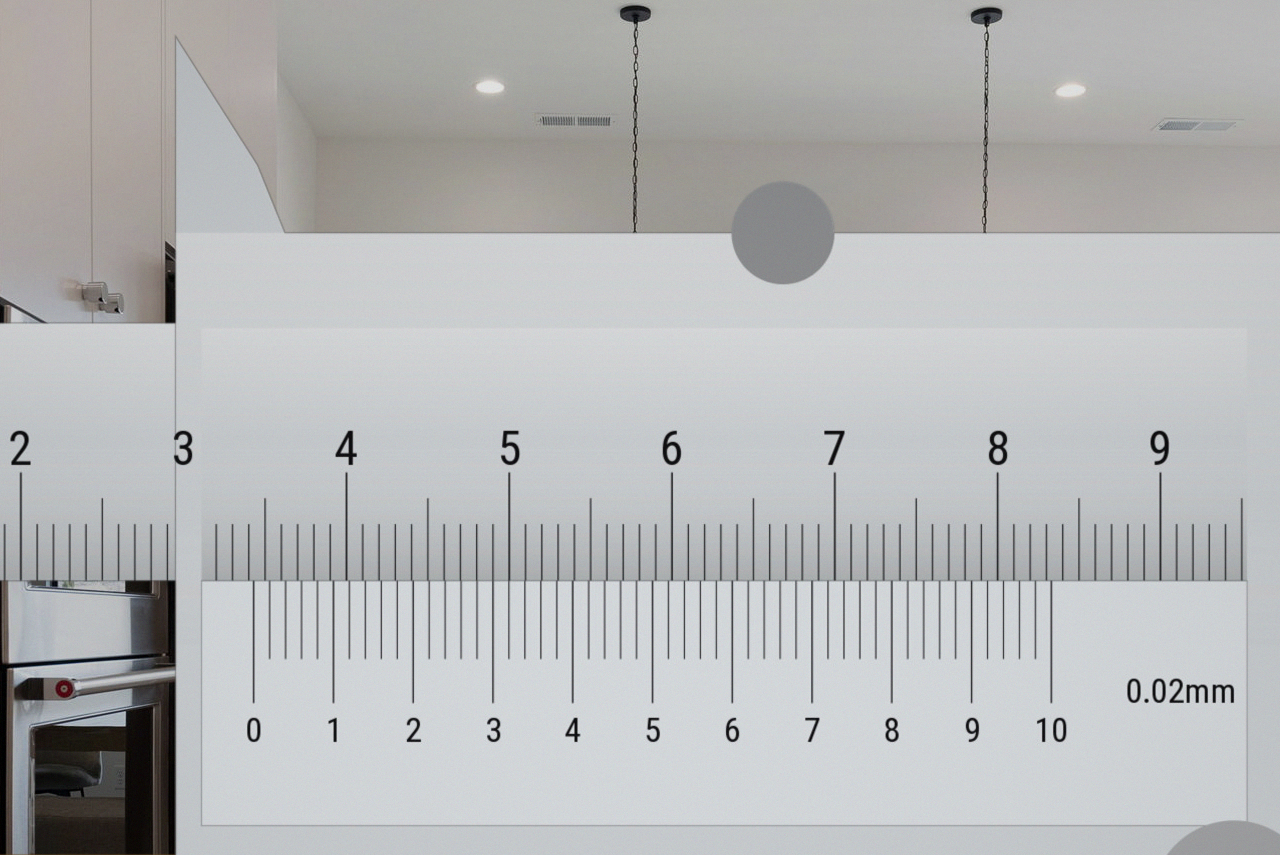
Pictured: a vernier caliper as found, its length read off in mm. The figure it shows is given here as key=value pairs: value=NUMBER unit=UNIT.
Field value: value=34.3 unit=mm
